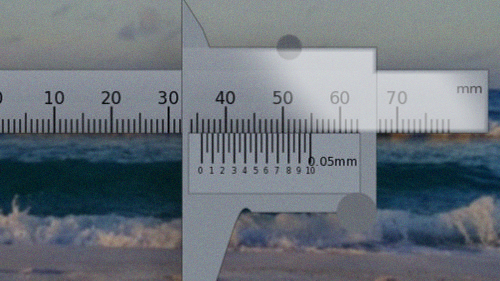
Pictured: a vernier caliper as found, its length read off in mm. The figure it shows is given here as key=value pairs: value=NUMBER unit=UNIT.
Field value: value=35.8 unit=mm
